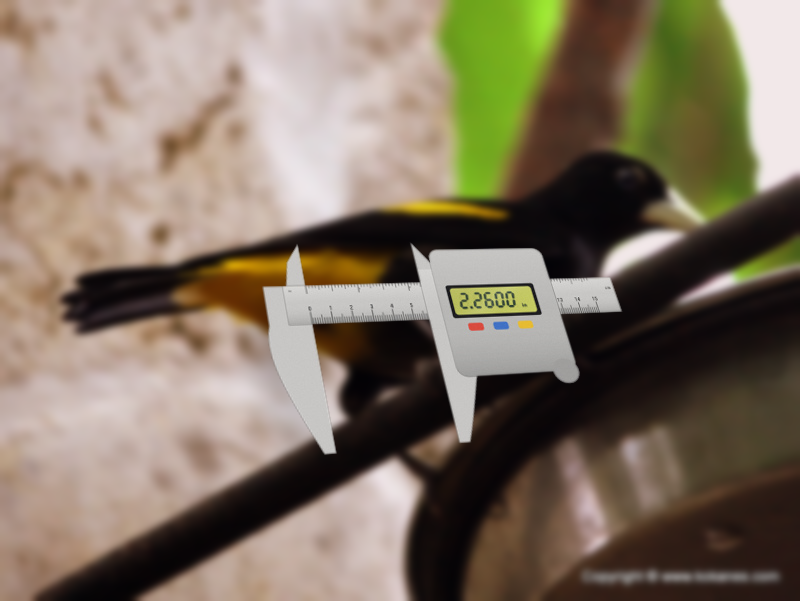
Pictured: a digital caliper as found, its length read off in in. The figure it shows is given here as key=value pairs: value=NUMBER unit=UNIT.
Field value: value=2.2600 unit=in
